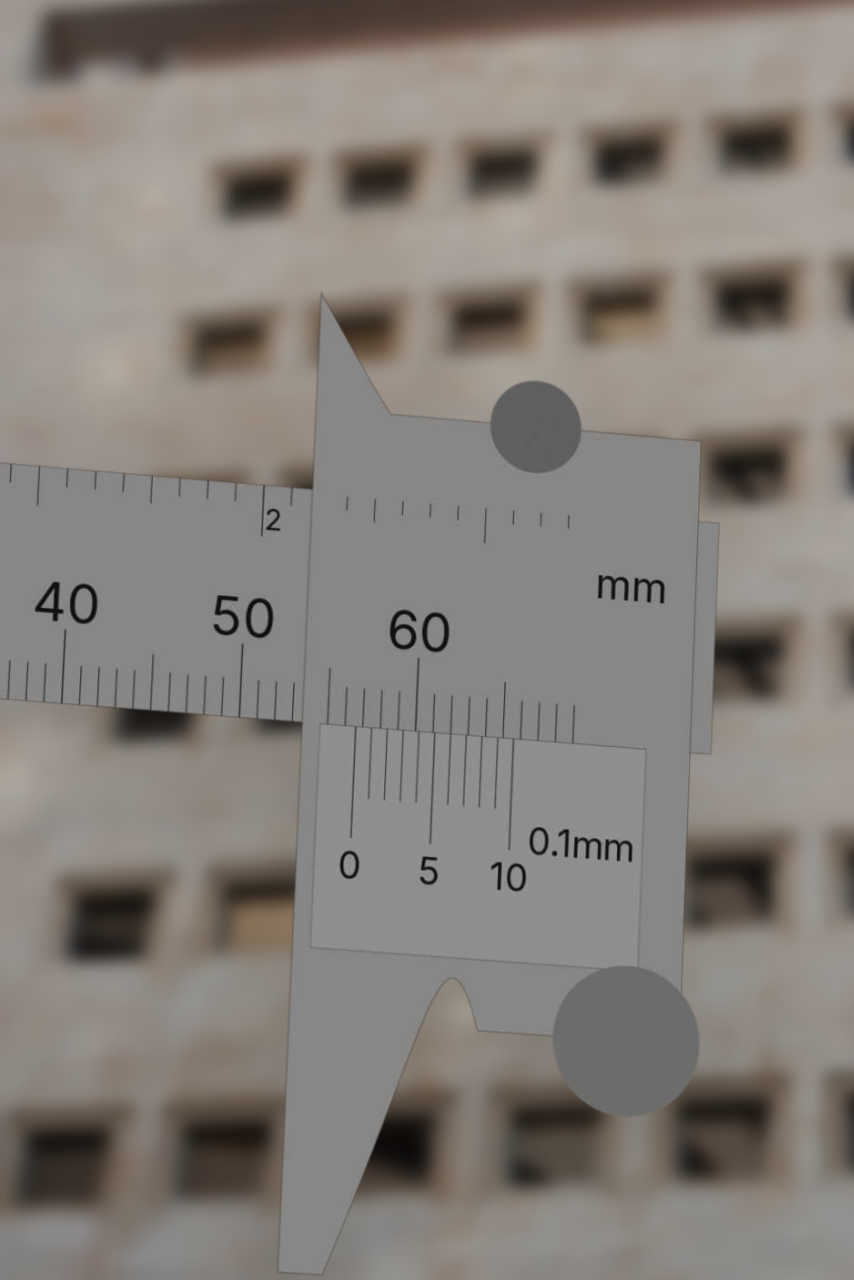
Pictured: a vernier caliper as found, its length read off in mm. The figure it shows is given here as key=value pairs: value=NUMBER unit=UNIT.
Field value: value=56.6 unit=mm
